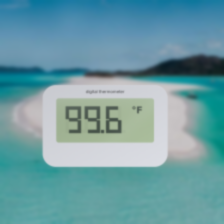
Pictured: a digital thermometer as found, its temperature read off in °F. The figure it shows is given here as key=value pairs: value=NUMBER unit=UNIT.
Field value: value=99.6 unit=°F
